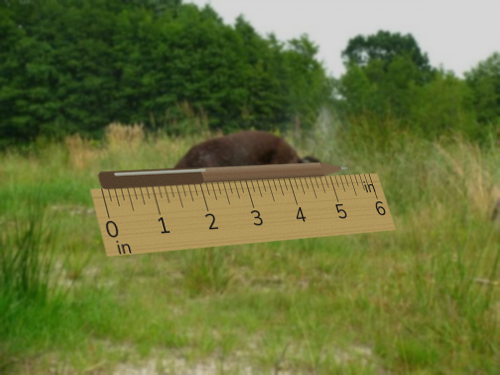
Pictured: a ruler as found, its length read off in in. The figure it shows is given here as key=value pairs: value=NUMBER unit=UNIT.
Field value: value=5.5 unit=in
